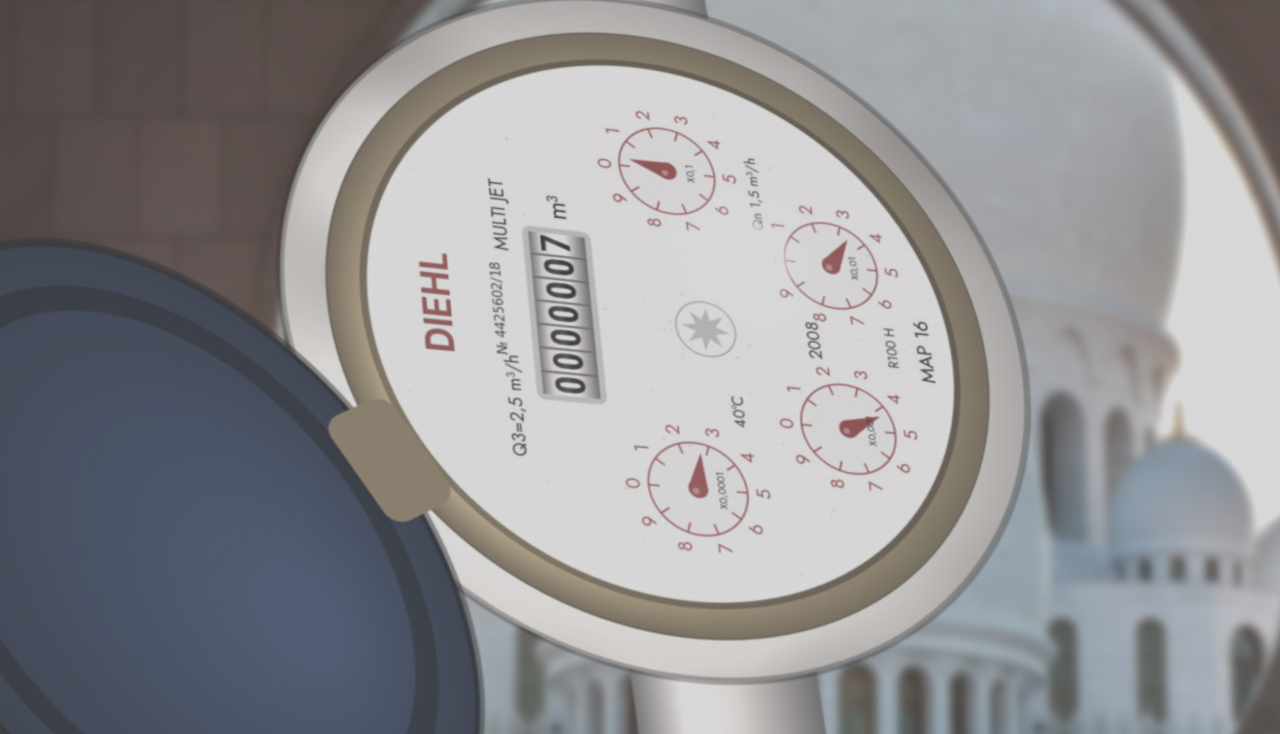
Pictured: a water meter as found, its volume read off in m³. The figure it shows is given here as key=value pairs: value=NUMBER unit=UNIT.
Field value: value=7.0342 unit=m³
